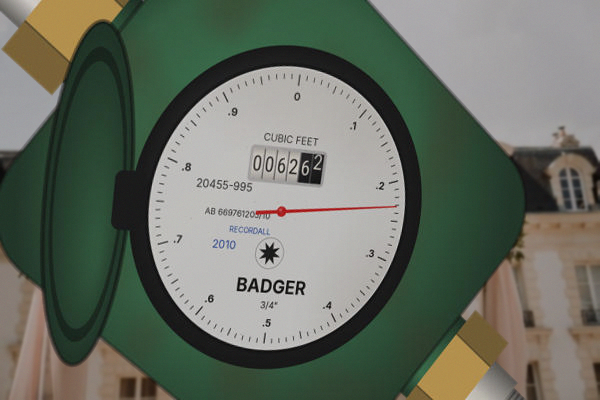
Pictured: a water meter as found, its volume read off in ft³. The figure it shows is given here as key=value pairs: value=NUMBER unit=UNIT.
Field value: value=6262.23 unit=ft³
